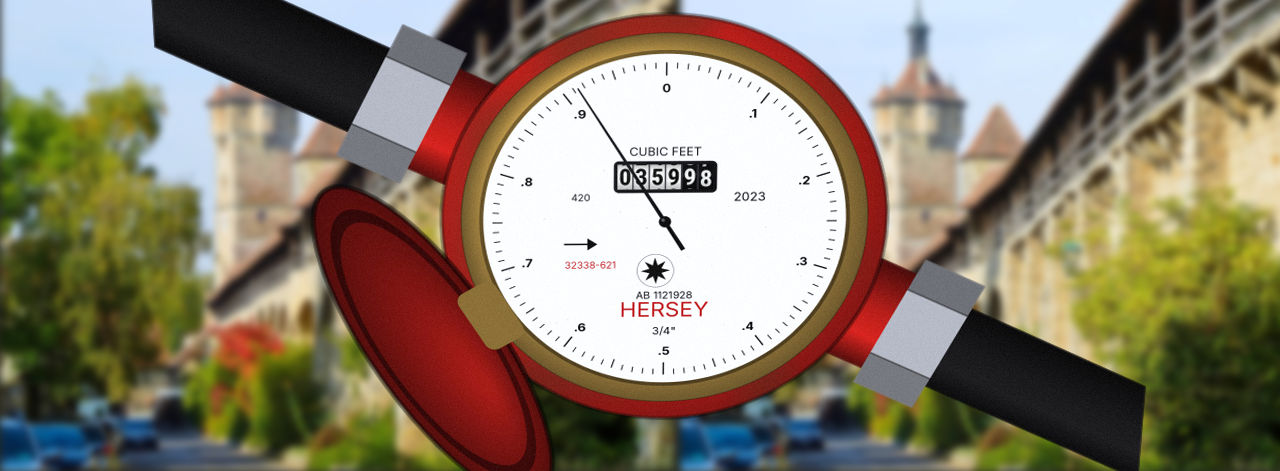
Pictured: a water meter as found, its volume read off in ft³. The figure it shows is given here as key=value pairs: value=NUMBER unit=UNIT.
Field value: value=35997.91 unit=ft³
